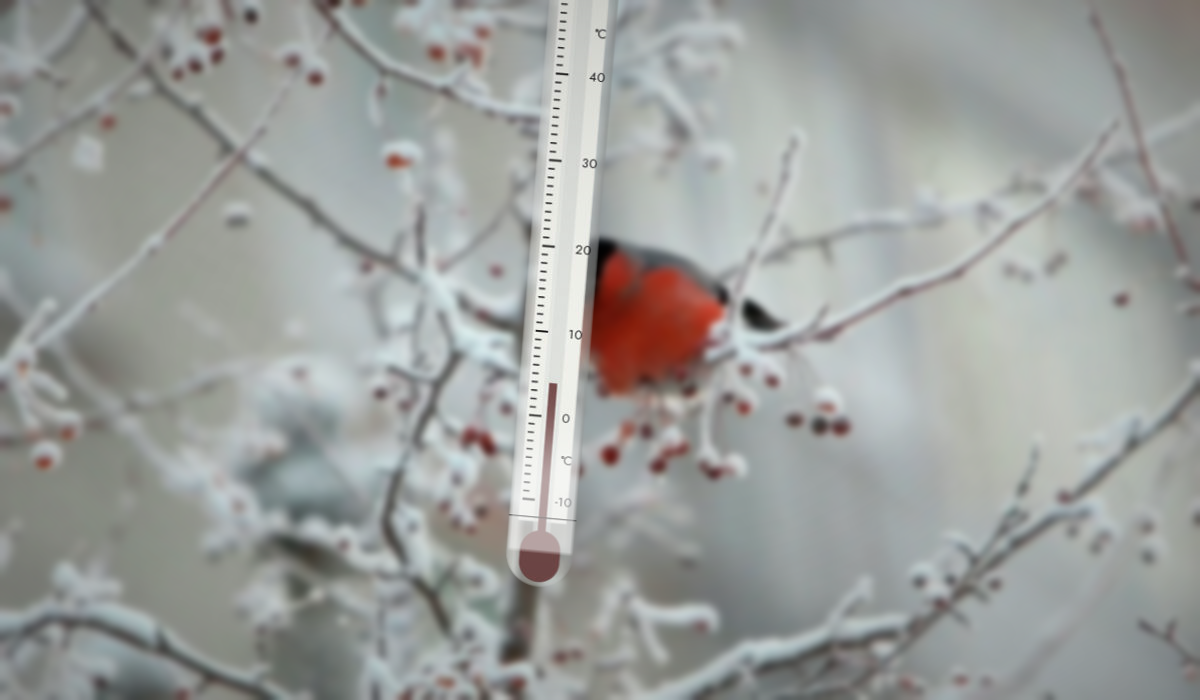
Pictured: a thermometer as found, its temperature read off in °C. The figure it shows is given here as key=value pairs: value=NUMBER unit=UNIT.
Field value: value=4 unit=°C
